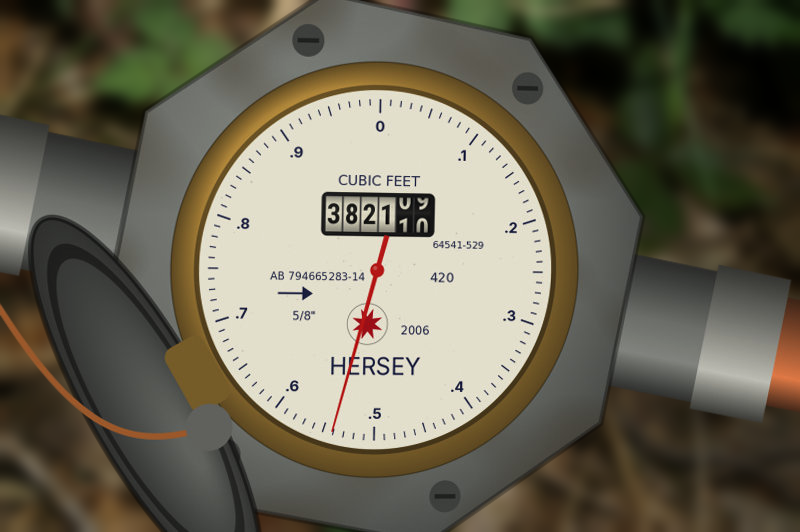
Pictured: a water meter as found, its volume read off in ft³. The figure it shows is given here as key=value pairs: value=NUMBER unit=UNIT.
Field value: value=382109.54 unit=ft³
